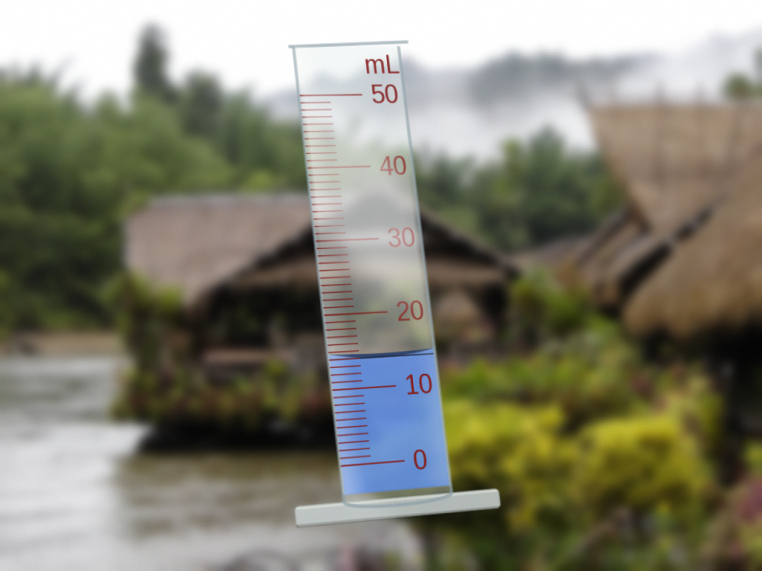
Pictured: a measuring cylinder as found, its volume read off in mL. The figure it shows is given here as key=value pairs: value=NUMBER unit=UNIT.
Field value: value=14 unit=mL
